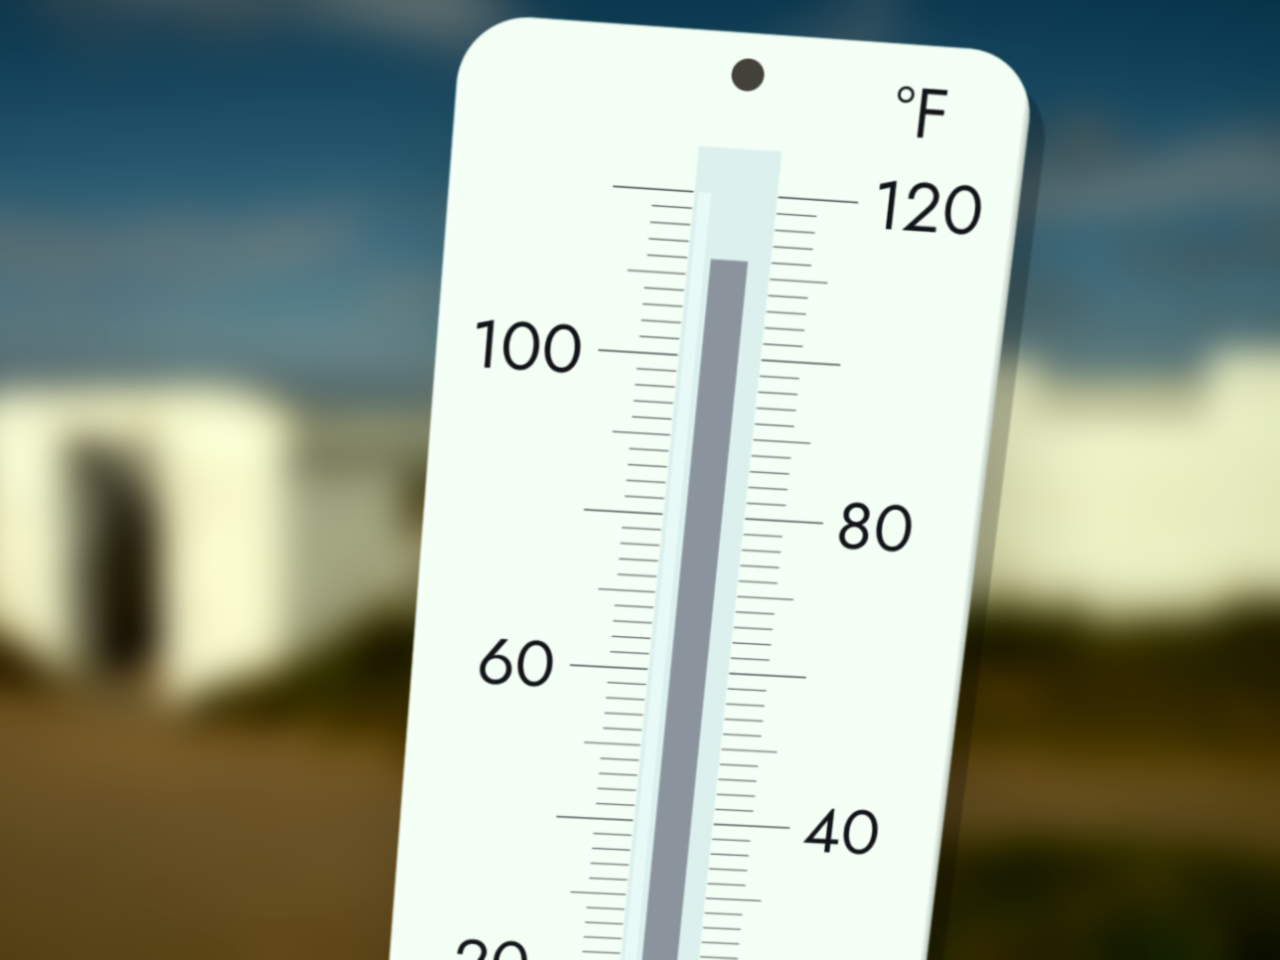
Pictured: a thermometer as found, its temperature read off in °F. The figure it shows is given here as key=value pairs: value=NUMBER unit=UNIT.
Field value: value=112 unit=°F
